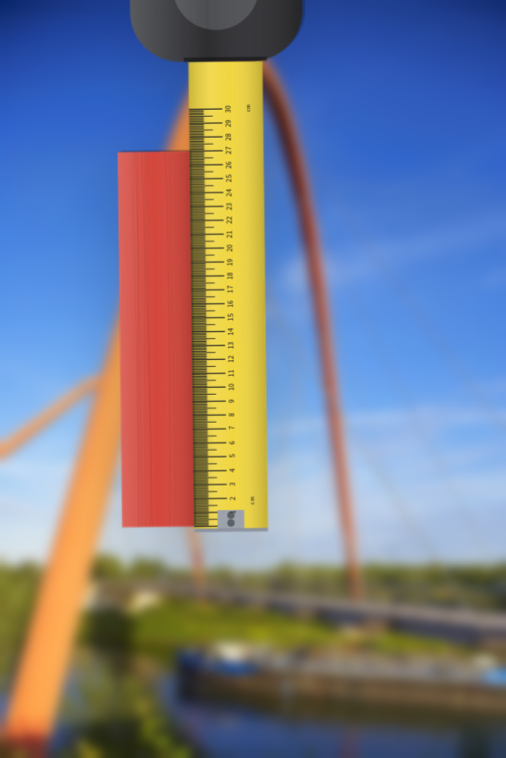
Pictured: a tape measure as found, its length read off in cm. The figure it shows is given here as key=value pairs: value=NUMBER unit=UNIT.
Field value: value=27 unit=cm
